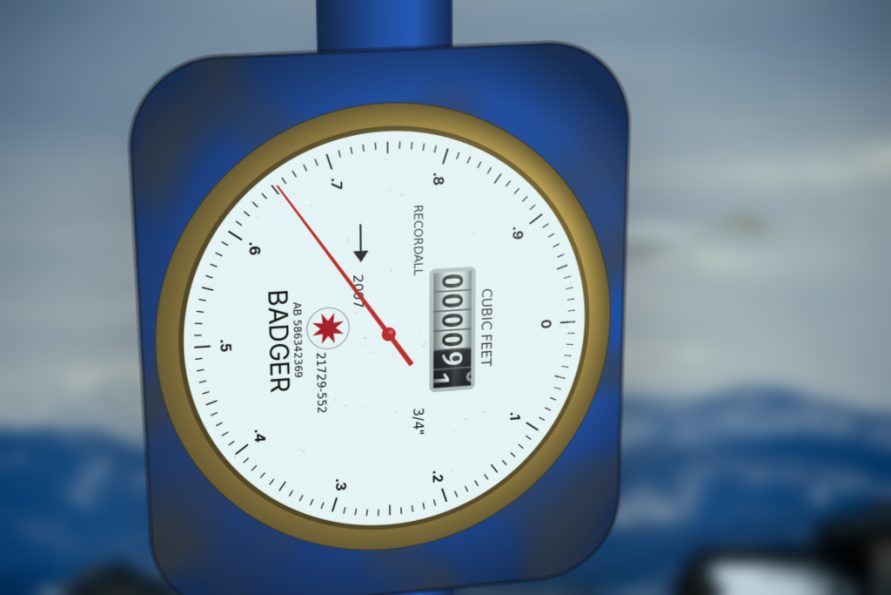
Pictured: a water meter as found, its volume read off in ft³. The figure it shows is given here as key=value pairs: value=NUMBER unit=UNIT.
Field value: value=90.65 unit=ft³
